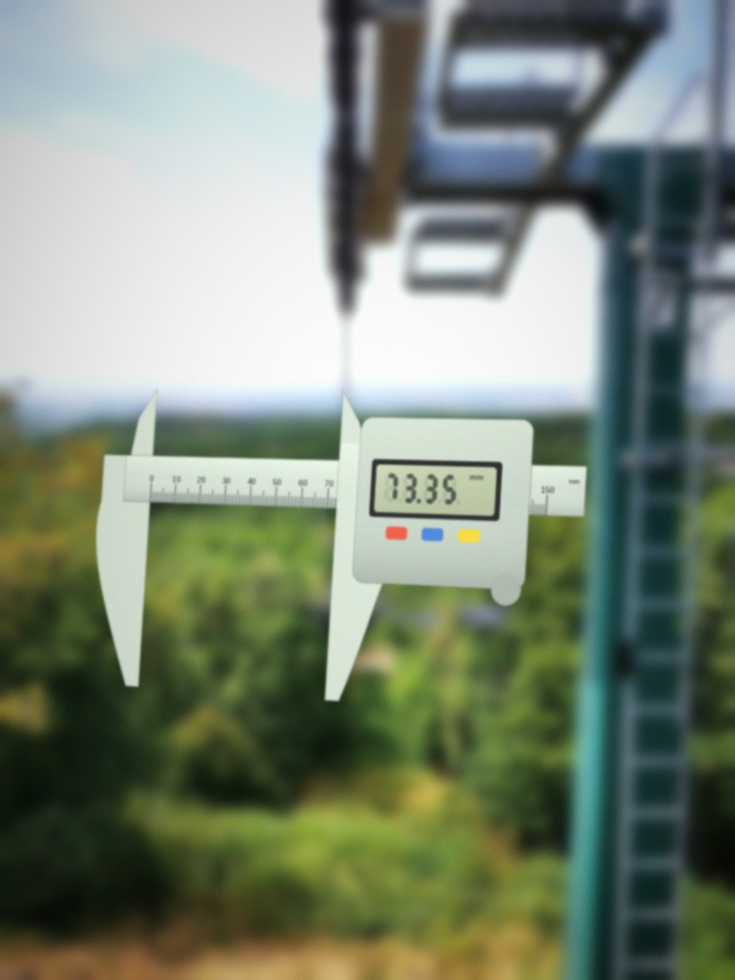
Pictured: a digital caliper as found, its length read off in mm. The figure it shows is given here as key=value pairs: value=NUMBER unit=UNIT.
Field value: value=73.35 unit=mm
